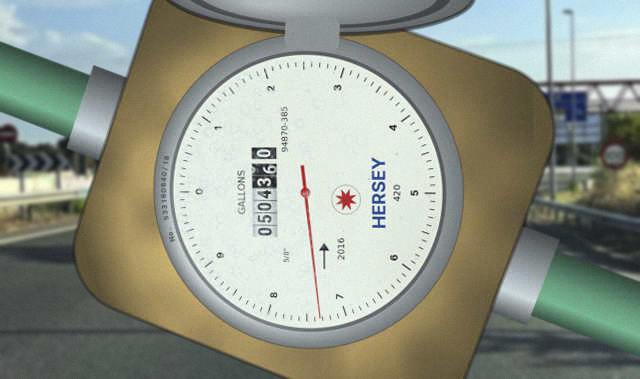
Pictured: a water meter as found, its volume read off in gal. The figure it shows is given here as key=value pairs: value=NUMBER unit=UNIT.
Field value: value=504357.3 unit=gal
